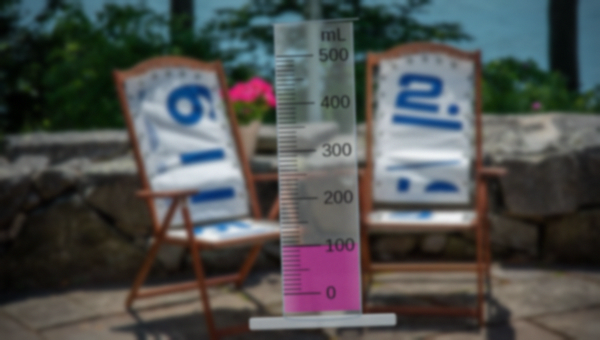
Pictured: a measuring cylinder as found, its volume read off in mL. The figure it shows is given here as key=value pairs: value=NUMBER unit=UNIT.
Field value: value=100 unit=mL
